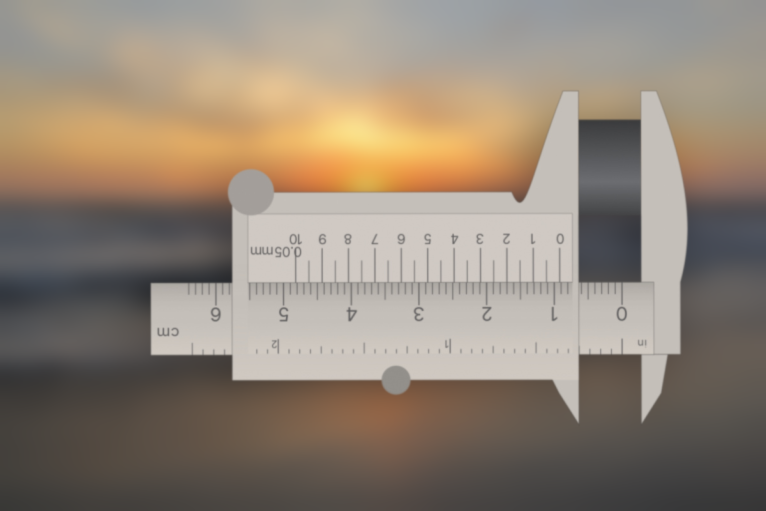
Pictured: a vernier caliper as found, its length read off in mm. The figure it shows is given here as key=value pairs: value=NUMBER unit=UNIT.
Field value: value=9.2 unit=mm
